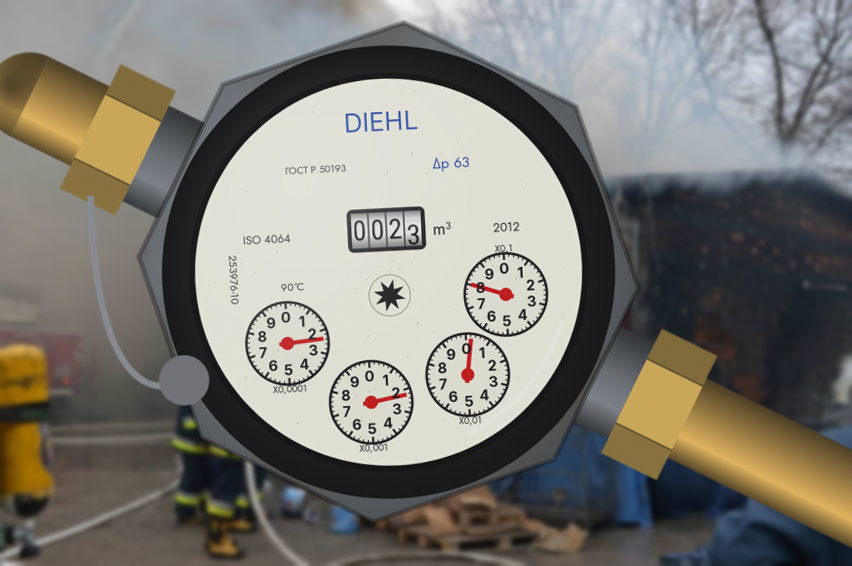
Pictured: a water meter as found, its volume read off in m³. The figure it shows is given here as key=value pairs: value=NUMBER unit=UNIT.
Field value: value=22.8022 unit=m³
